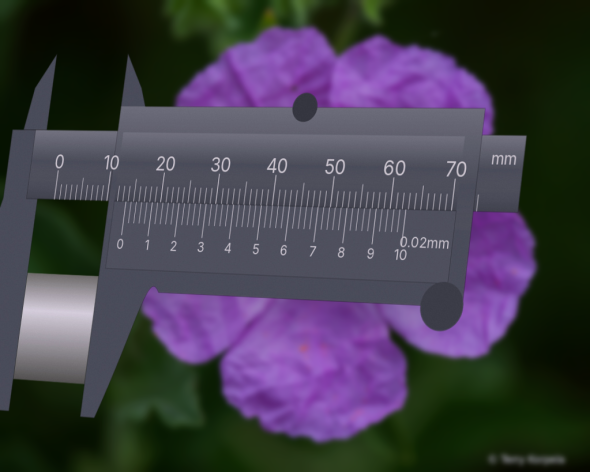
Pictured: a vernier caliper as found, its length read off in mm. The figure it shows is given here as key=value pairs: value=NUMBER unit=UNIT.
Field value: value=13.6 unit=mm
